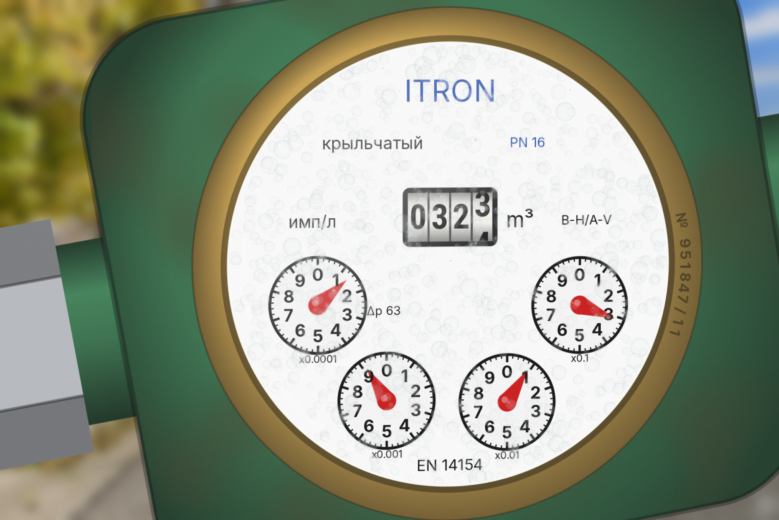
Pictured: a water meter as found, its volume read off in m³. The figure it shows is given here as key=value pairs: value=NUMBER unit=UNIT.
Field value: value=323.3091 unit=m³
